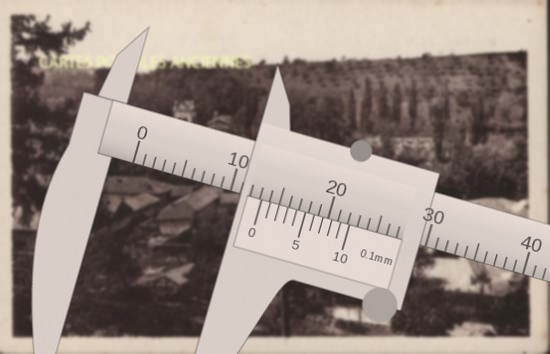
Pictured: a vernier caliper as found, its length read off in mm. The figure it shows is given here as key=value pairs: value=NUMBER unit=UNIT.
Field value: value=13.2 unit=mm
